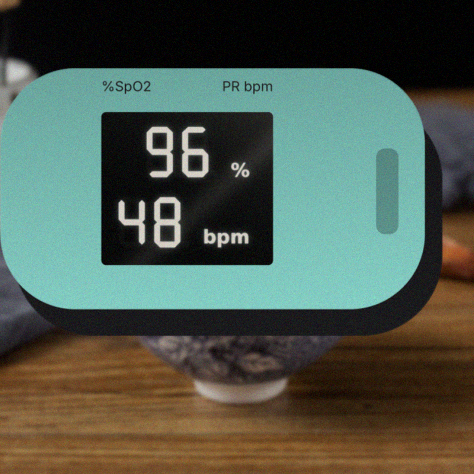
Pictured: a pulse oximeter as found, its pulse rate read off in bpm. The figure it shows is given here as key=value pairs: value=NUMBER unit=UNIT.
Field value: value=48 unit=bpm
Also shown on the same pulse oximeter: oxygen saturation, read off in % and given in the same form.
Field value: value=96 unit=%
